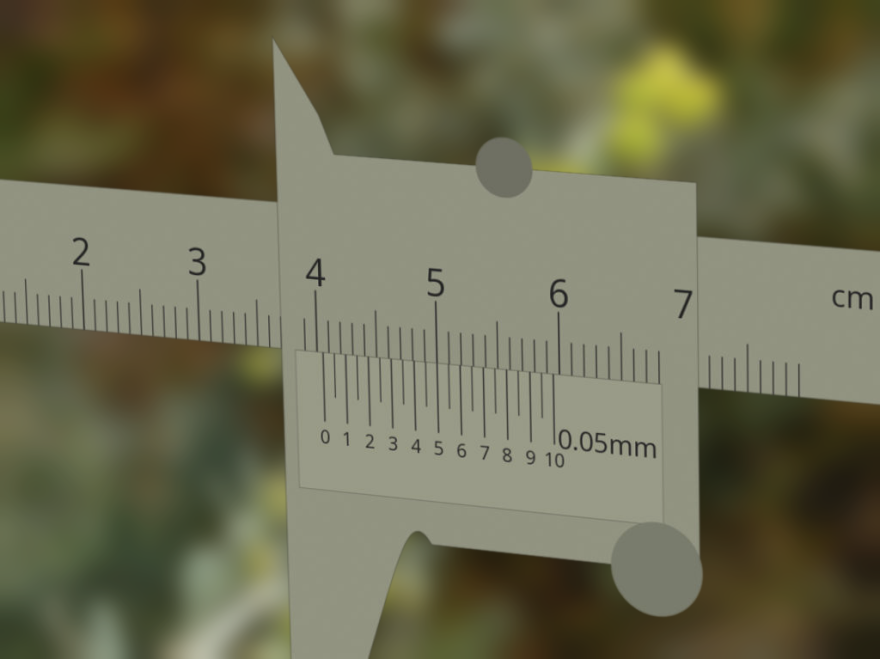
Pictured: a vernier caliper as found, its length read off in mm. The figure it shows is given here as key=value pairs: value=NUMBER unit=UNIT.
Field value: value=40.5 unit=mm
